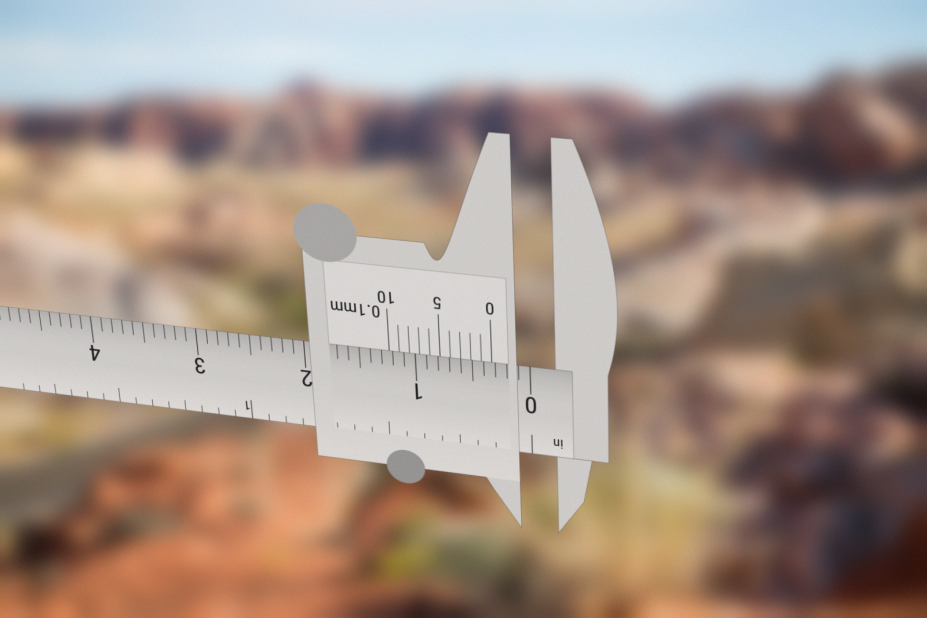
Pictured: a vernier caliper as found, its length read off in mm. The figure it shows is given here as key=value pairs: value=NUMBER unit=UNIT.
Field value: value=3.3 unit=mm
